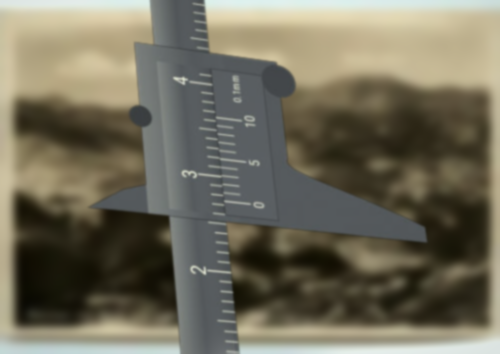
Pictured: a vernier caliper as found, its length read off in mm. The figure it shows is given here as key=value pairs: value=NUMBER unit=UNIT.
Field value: value=27.4 unit=mm
